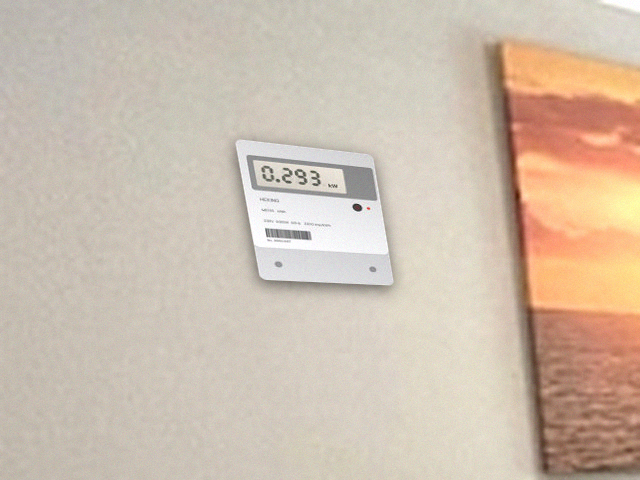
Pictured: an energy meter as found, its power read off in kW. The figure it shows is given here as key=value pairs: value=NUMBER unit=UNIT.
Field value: value=0.293 unit=kW
